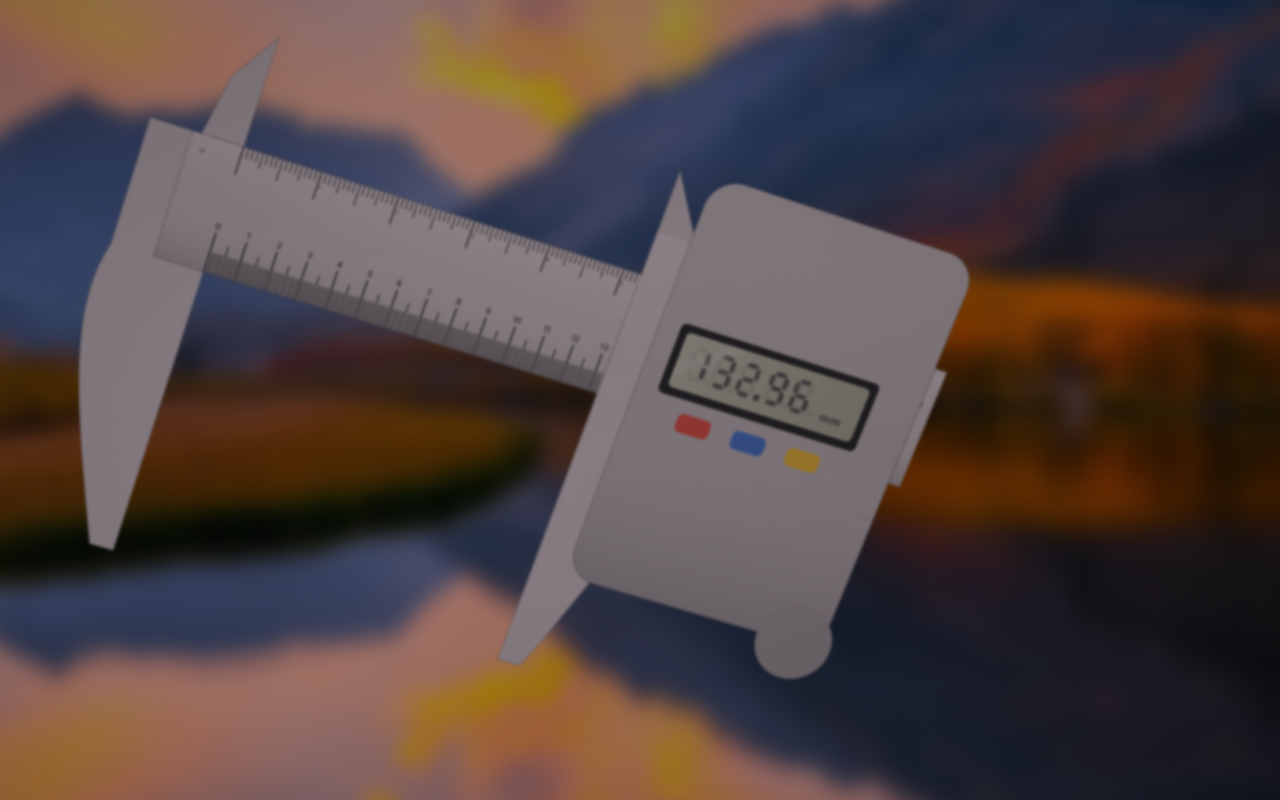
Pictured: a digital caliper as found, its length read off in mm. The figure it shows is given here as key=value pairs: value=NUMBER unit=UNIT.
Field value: value=132.96 unit=mm
